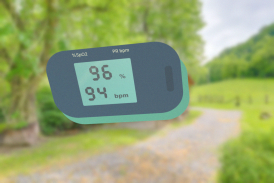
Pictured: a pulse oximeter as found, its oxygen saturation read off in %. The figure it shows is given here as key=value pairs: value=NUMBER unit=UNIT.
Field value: value=96 unit=%
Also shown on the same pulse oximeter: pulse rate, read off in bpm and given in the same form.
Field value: value=94 unit=bpm
